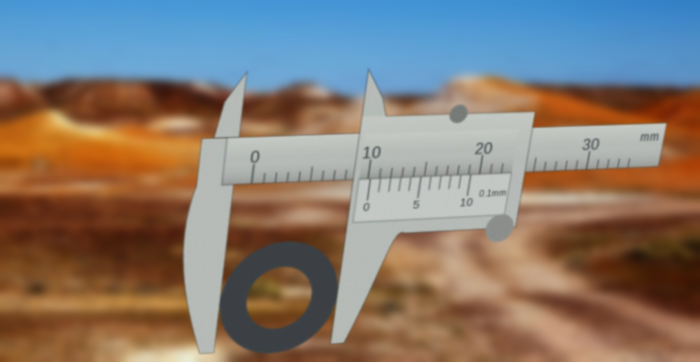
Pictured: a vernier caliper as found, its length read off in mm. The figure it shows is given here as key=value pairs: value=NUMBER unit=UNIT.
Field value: value=10.2 unit=mm
